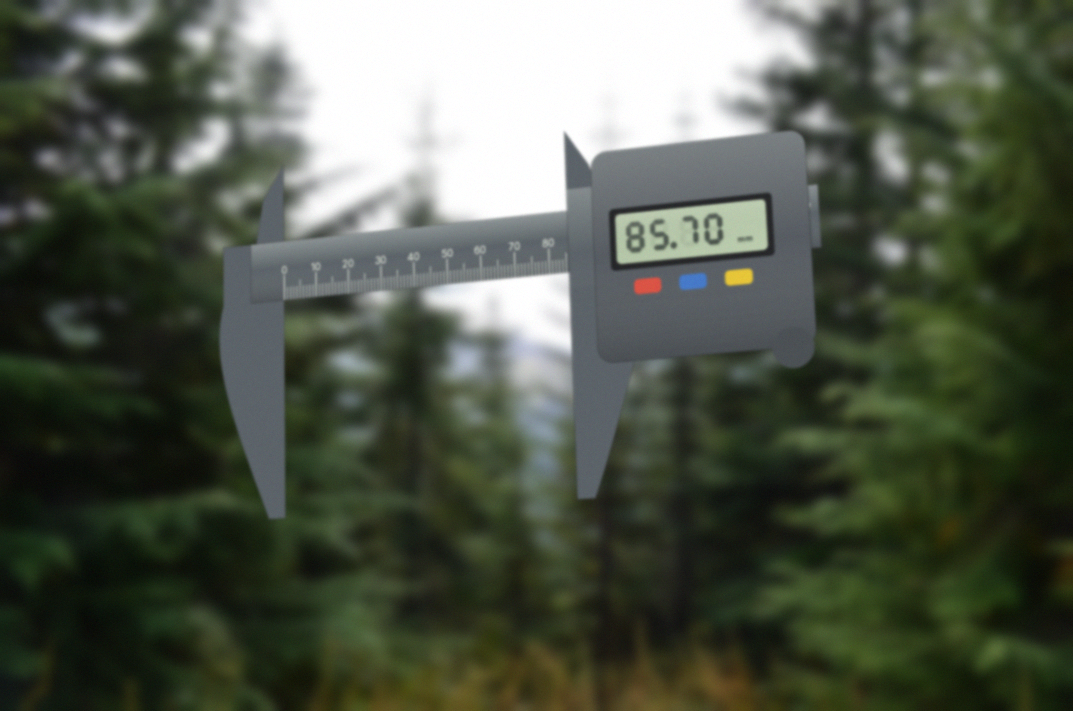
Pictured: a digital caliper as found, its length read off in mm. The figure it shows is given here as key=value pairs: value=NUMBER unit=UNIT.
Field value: value=85.70 unit=mm
